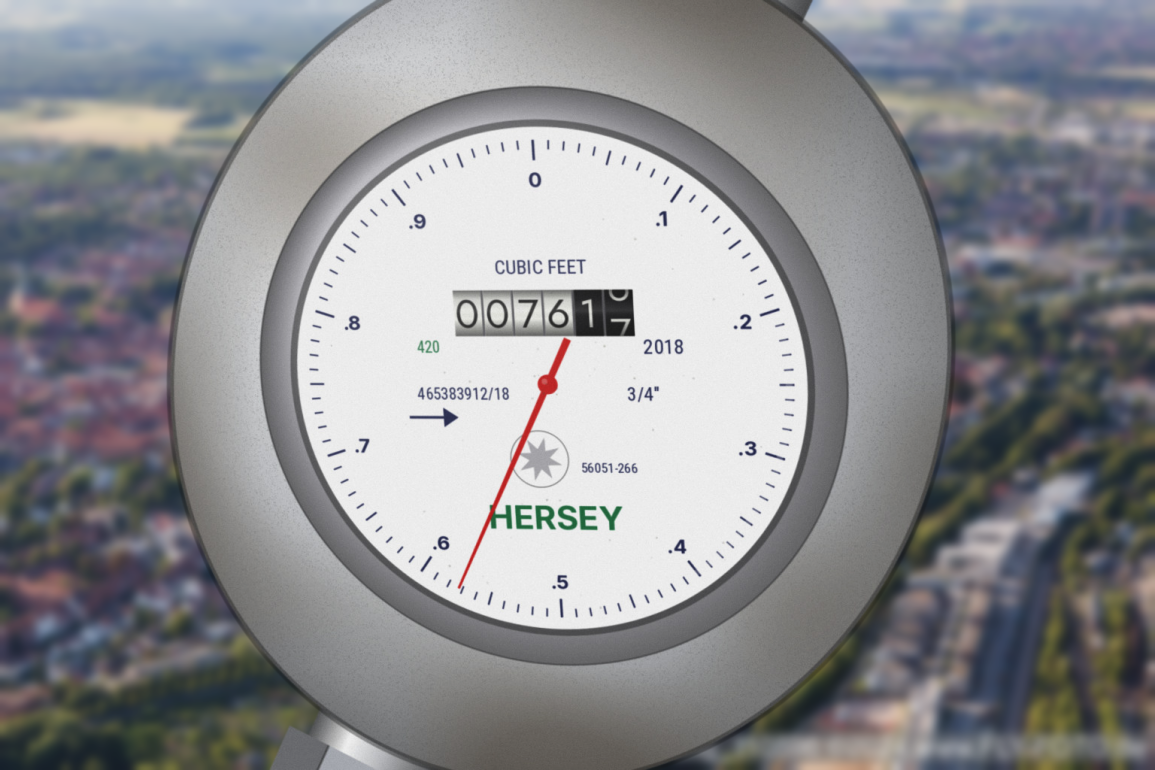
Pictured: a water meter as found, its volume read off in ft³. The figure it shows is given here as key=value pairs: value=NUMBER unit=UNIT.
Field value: value=7616.57 unit=ft³
